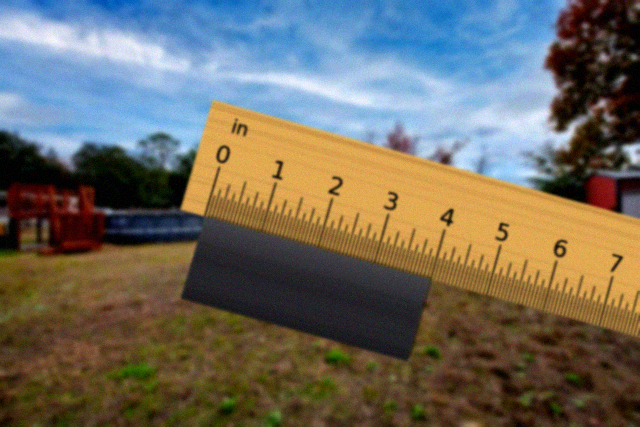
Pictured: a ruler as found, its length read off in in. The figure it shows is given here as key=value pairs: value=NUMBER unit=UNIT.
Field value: value=4 unit=in
